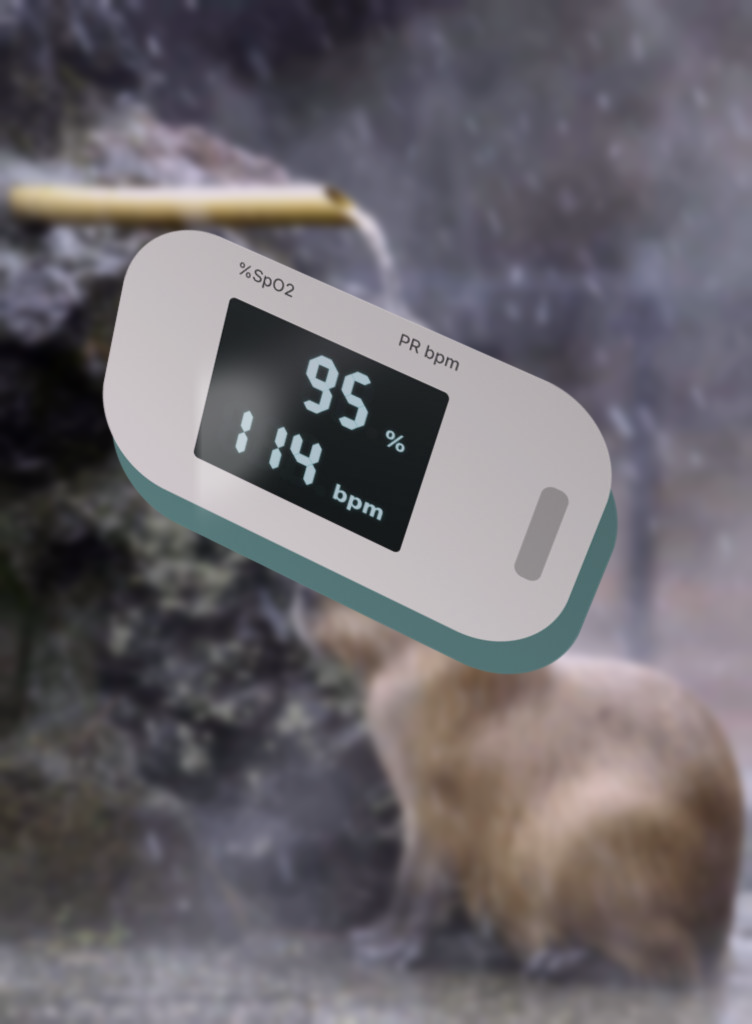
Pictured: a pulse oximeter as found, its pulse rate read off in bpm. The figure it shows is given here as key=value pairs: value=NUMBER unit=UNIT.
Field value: value=114 unit=bpm
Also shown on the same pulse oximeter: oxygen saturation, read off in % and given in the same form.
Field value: value=95 unit=%
